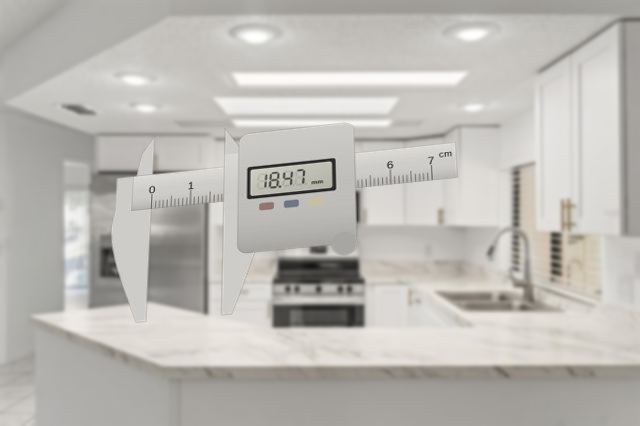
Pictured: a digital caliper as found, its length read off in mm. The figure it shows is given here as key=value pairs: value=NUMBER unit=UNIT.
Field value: value=18.47 unit=mm
